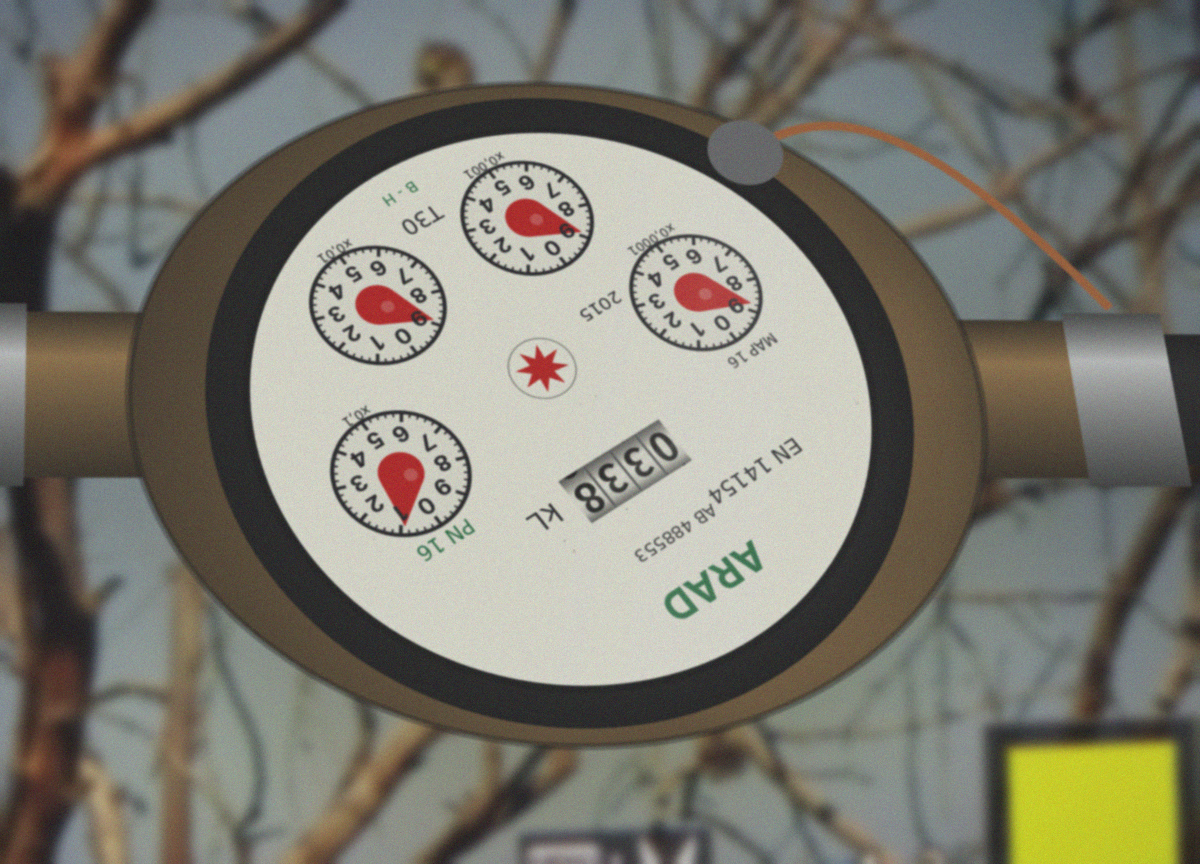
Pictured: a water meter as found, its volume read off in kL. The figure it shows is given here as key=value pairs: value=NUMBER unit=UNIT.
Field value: value=338.0888 unit=kL
